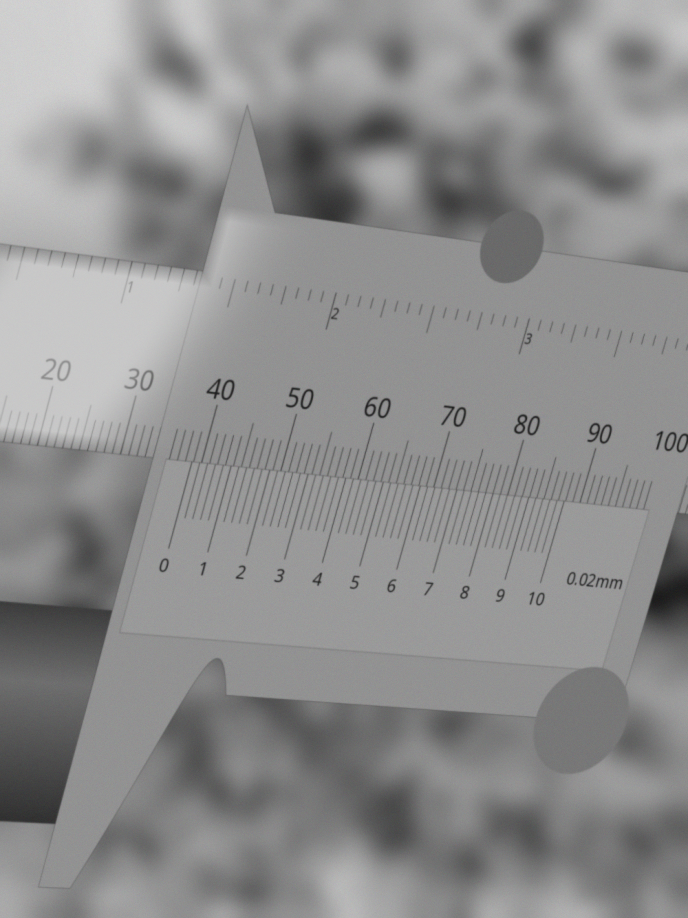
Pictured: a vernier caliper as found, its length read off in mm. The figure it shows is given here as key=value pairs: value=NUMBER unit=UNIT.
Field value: value=38.8 unit=mm
